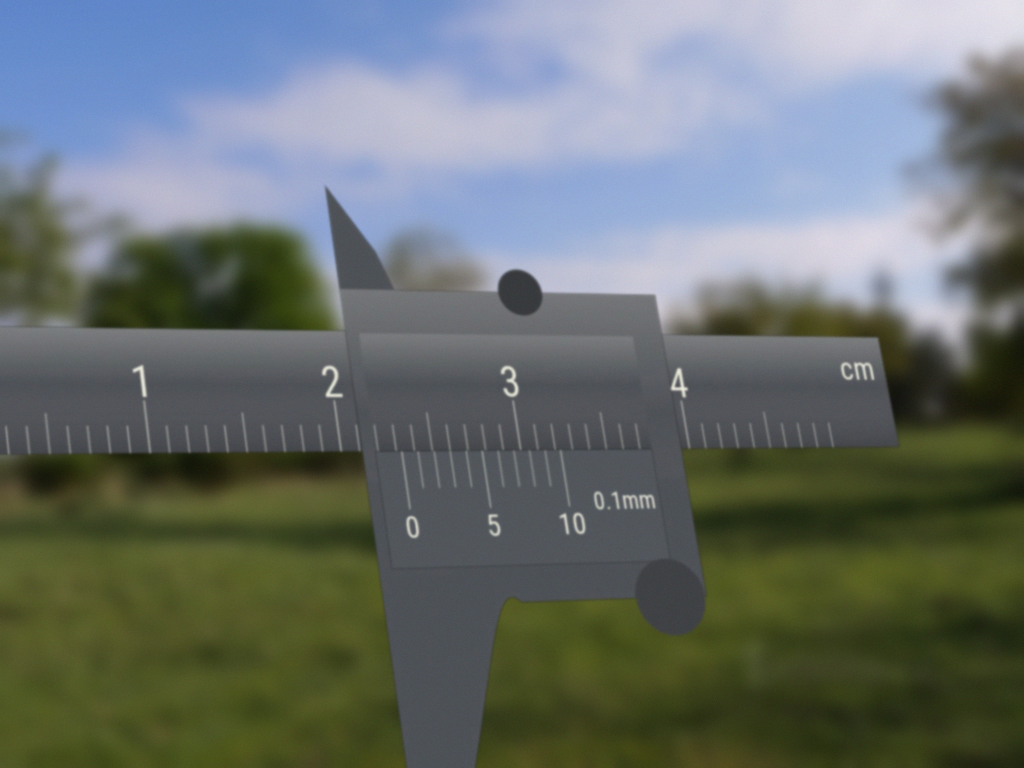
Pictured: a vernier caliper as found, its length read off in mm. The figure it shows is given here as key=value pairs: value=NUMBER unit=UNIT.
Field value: value=23.3 unit=mm
